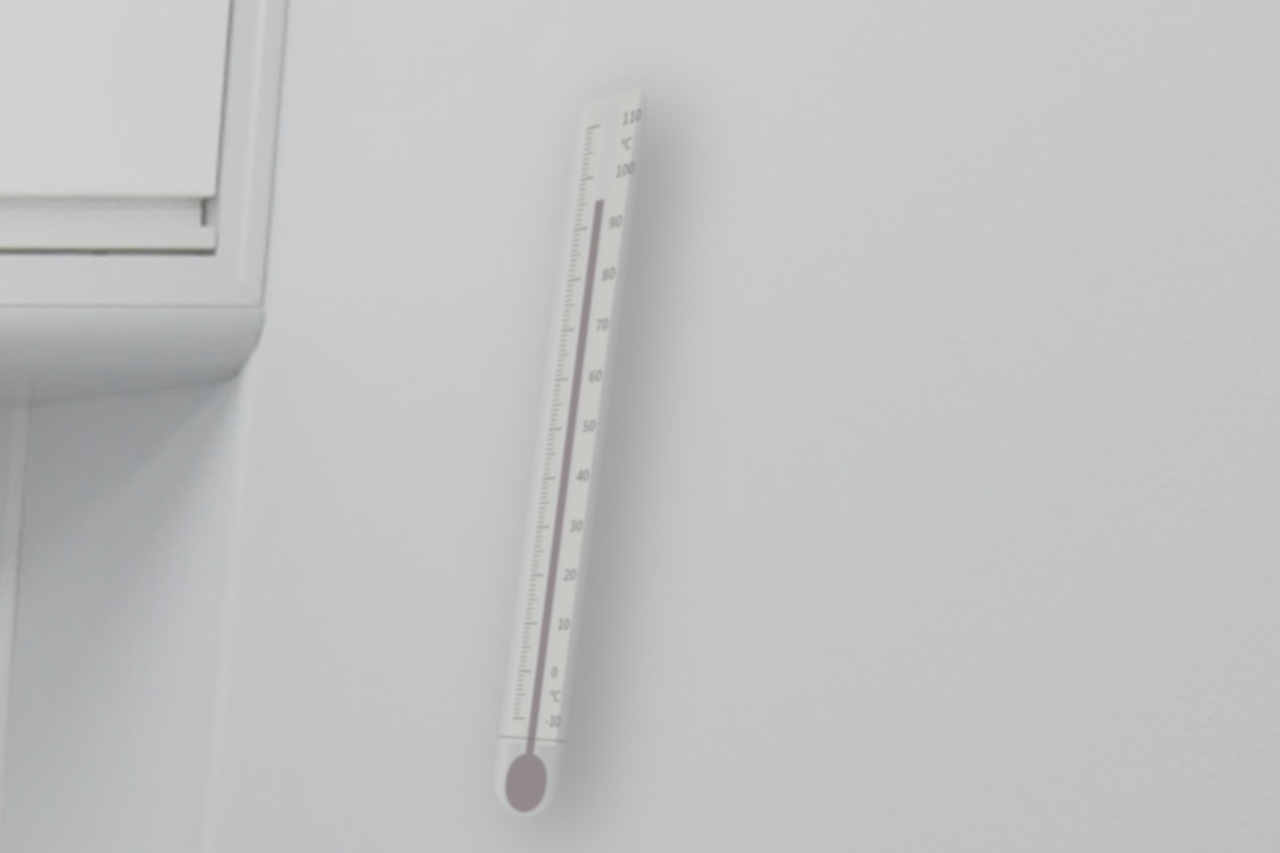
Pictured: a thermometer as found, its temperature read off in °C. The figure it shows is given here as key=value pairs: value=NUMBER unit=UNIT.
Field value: value=95 unit=°C
